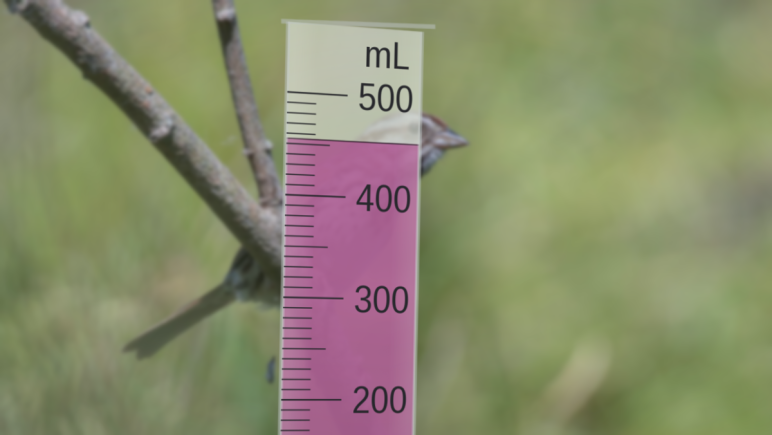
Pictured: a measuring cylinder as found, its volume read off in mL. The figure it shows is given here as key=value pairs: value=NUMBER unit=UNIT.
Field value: value=455 unit=mL
